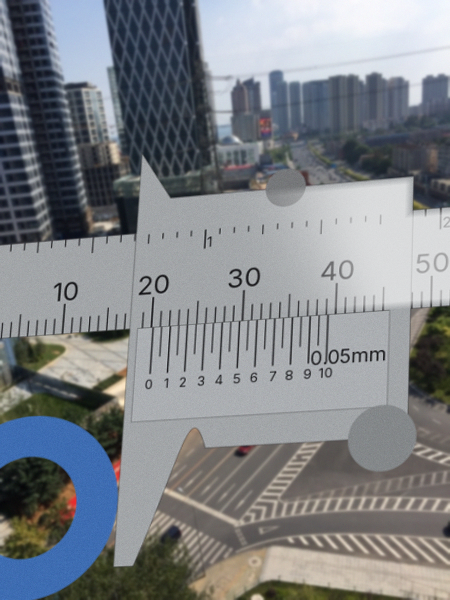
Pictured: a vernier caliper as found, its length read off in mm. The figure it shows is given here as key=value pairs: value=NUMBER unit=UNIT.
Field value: value=20.2 unit=mm
